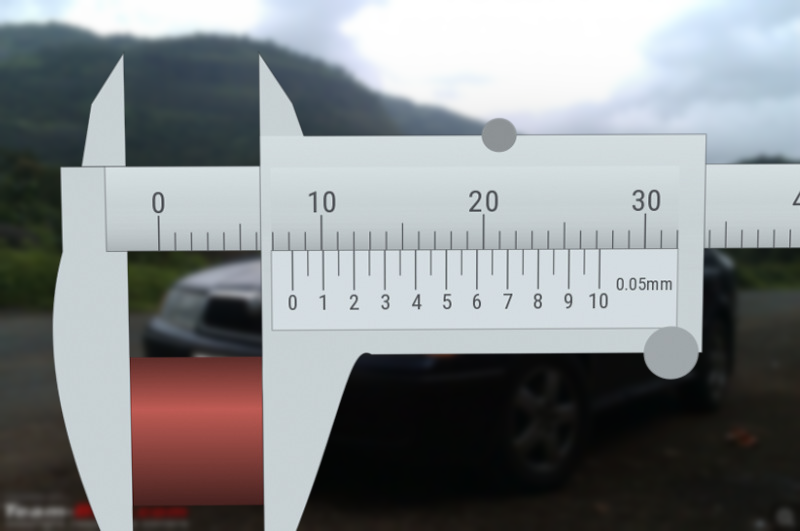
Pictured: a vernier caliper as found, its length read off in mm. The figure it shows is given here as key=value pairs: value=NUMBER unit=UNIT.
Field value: value=8.2 unit=mm
